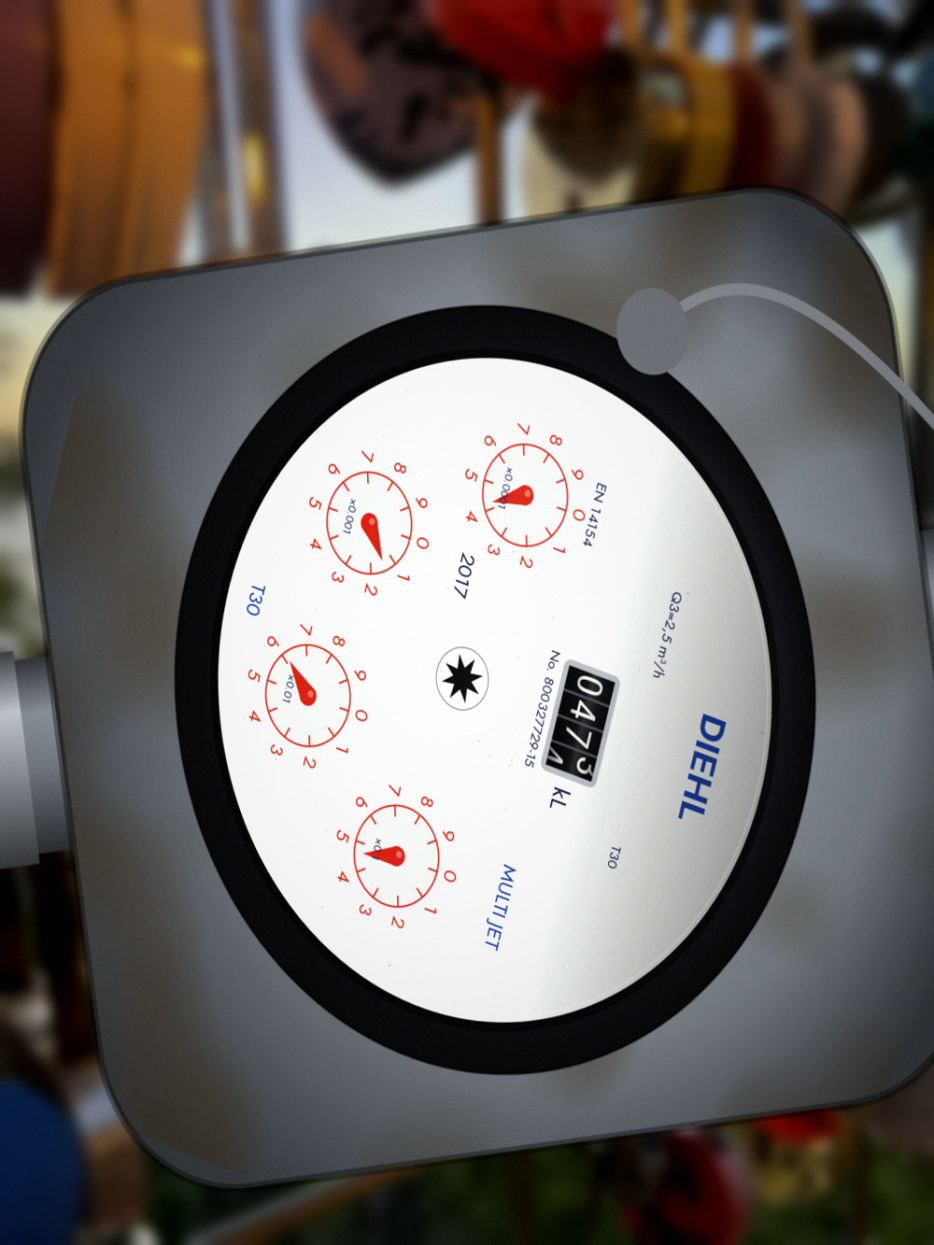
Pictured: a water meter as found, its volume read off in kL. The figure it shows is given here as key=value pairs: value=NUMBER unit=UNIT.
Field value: value=473.4614 unit=kL
